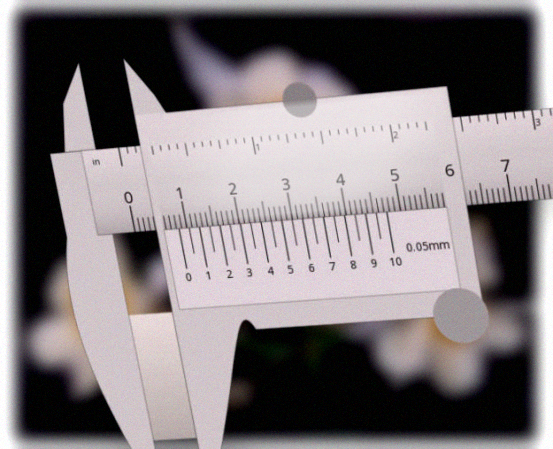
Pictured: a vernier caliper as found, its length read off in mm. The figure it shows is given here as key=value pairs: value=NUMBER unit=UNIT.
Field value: value=8.5 unit=mm
